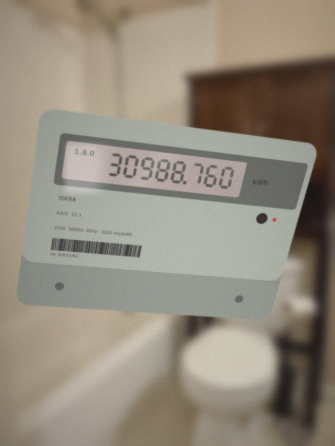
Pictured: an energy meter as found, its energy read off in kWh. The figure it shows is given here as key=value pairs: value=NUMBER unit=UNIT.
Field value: value=30988.760 unit=kWh
